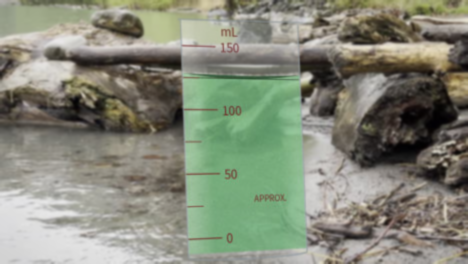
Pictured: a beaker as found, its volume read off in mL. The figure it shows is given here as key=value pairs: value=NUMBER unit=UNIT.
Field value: value=125 unit=mL
